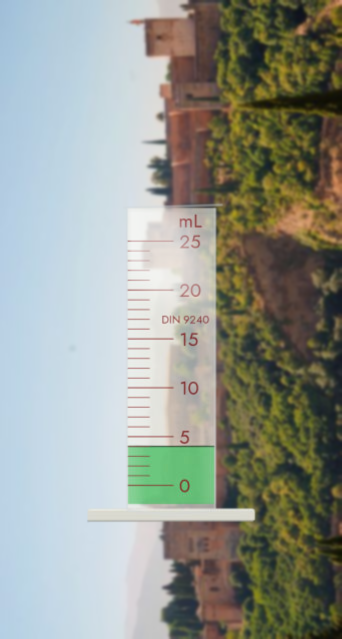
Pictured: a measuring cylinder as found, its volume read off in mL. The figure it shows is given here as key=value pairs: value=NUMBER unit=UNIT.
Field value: value=4 unit=mL
